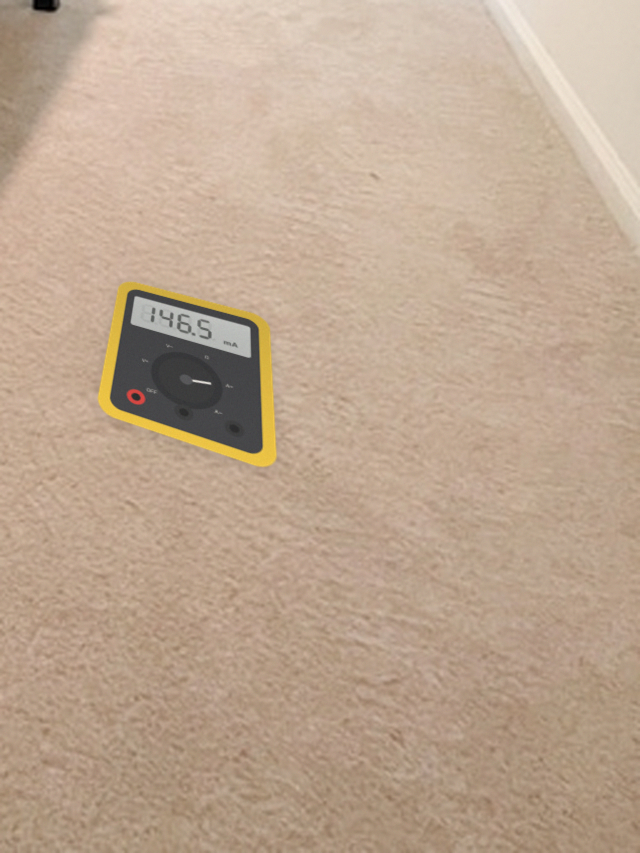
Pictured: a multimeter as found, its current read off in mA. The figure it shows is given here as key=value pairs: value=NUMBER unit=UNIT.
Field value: value=146.5 unit=mA
